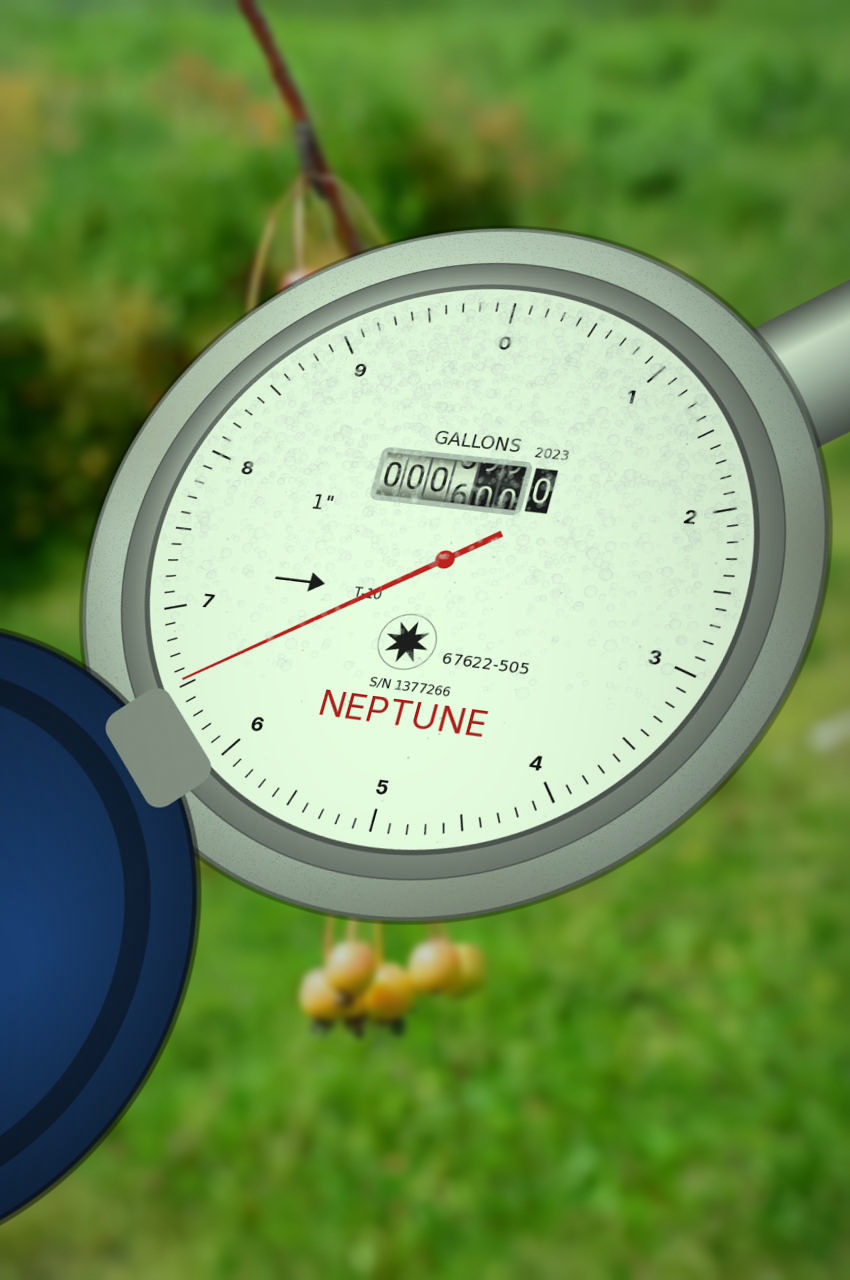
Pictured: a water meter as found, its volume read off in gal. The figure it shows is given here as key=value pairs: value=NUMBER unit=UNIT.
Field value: value=5996.5 unit=gal
